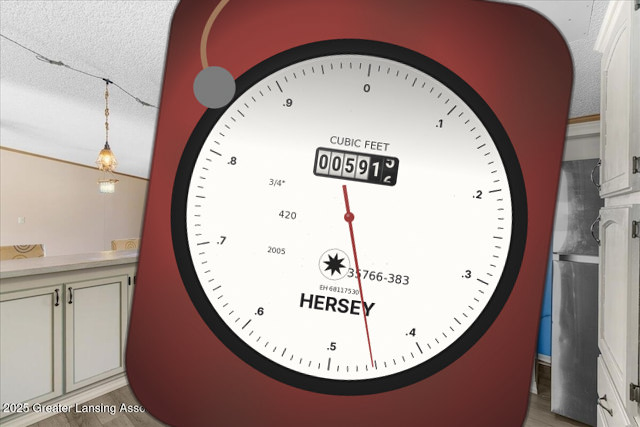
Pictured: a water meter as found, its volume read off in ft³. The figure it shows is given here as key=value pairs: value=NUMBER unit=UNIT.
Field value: value=5915.45 unit=ft³
